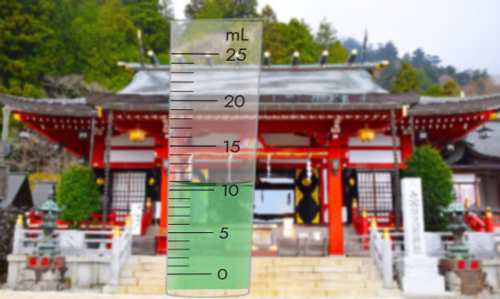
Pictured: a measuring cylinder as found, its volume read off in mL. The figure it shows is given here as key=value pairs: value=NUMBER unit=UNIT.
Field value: value=10.5 unit=mL
